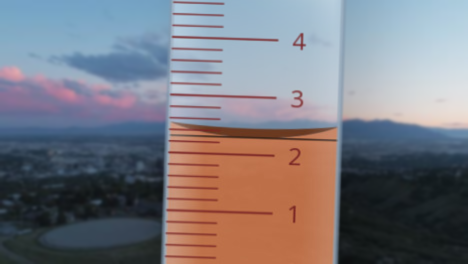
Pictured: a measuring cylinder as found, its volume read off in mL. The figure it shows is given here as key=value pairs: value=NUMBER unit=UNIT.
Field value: value=2.3 unit=mL
